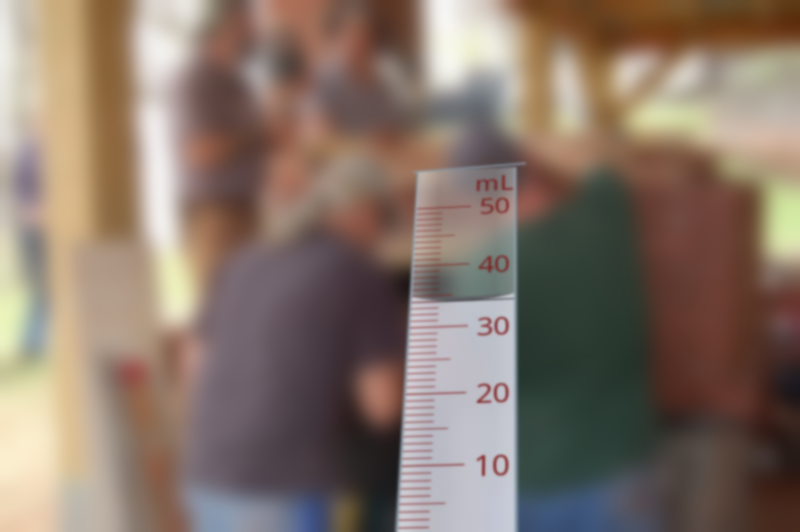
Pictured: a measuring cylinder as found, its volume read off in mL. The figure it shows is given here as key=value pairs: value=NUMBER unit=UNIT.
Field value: value=34 unit=mL
